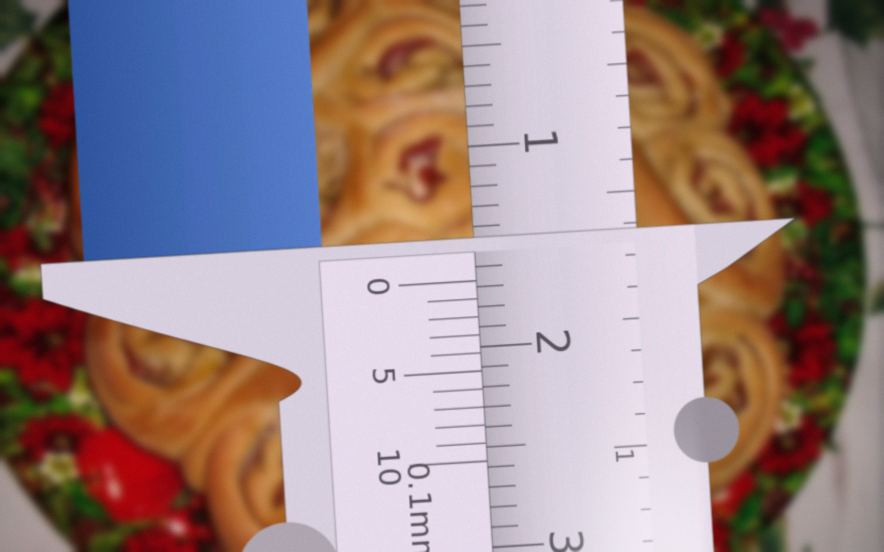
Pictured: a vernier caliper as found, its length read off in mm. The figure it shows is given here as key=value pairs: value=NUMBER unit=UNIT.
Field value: value=16.7 unit=mm
